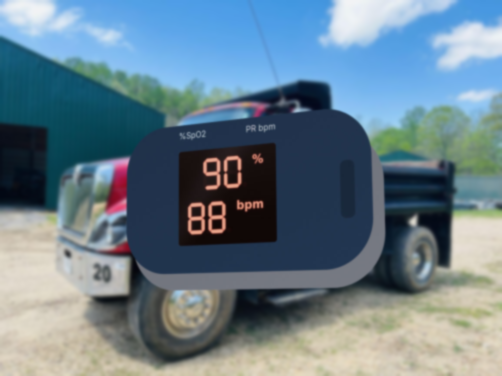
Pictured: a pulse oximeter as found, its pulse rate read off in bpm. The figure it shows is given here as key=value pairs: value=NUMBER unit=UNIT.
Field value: value=88 unit=bpm
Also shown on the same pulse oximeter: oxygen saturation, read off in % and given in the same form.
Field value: value=90 unit=%
